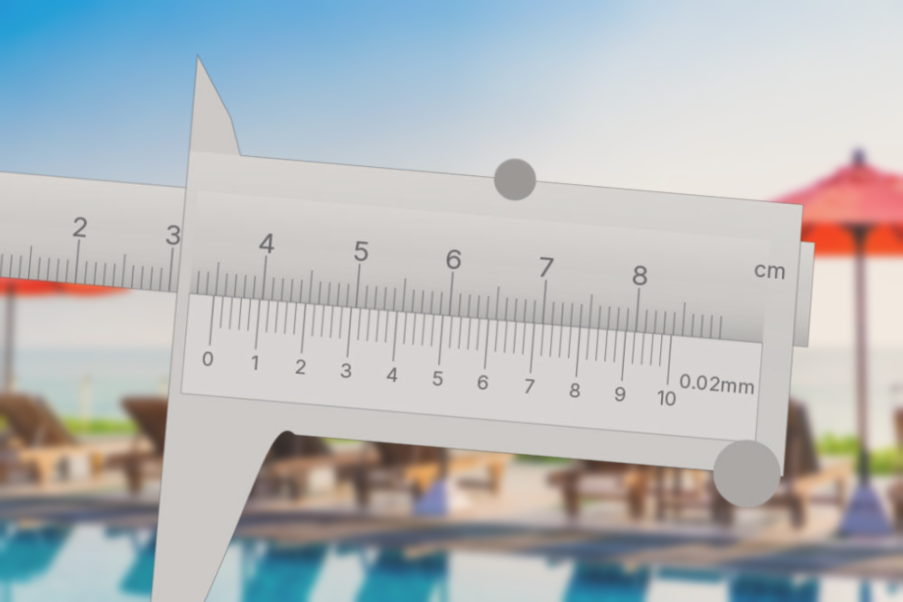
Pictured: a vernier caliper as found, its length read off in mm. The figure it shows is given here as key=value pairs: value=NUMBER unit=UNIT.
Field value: value=34.8 unit=mm
